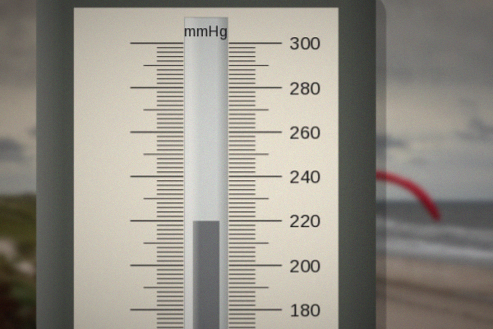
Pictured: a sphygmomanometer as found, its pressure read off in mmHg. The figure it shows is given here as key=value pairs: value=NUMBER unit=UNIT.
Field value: value=220 unit=mmHg
